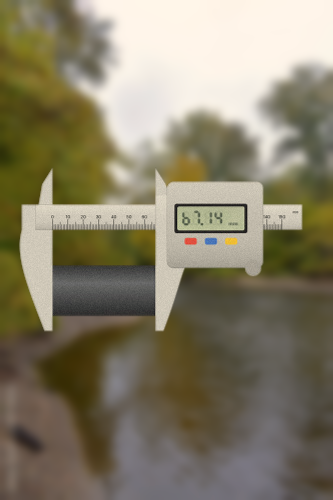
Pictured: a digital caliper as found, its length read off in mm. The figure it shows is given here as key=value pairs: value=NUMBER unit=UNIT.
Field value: value=67.14 unit=mm
